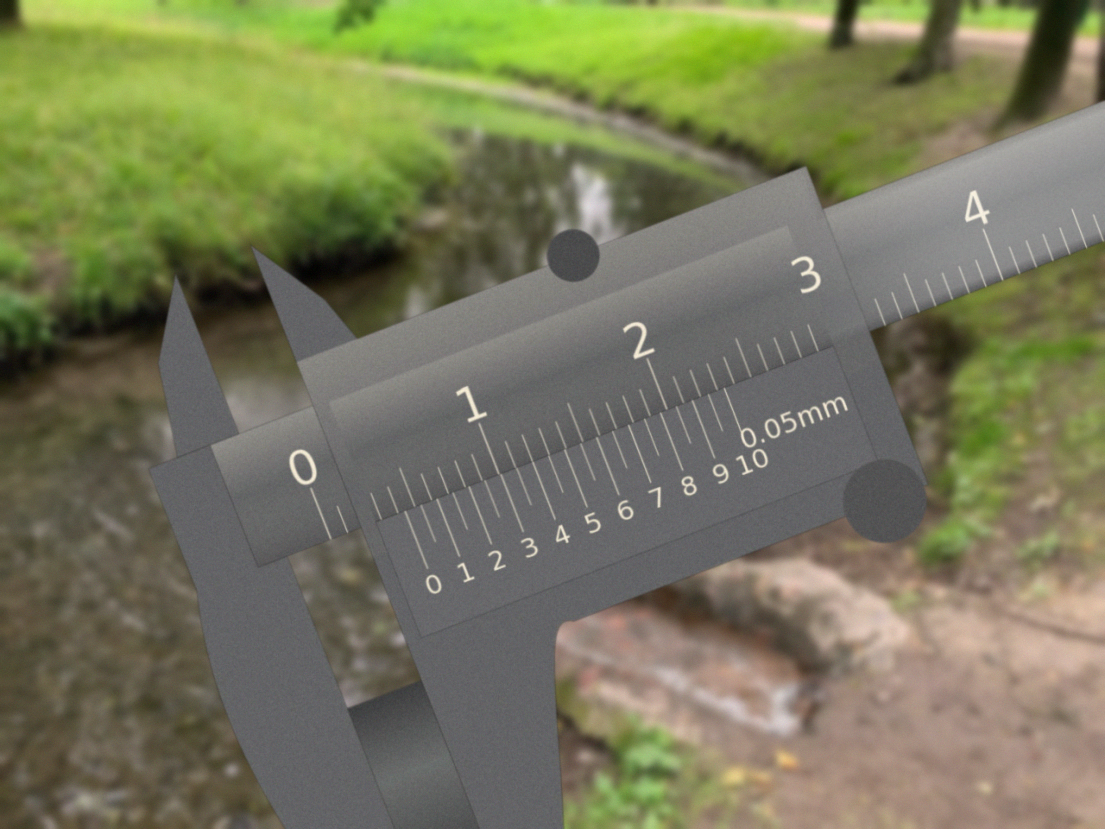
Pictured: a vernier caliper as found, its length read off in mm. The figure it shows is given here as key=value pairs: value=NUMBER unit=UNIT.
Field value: value=4.4 unit=mm
